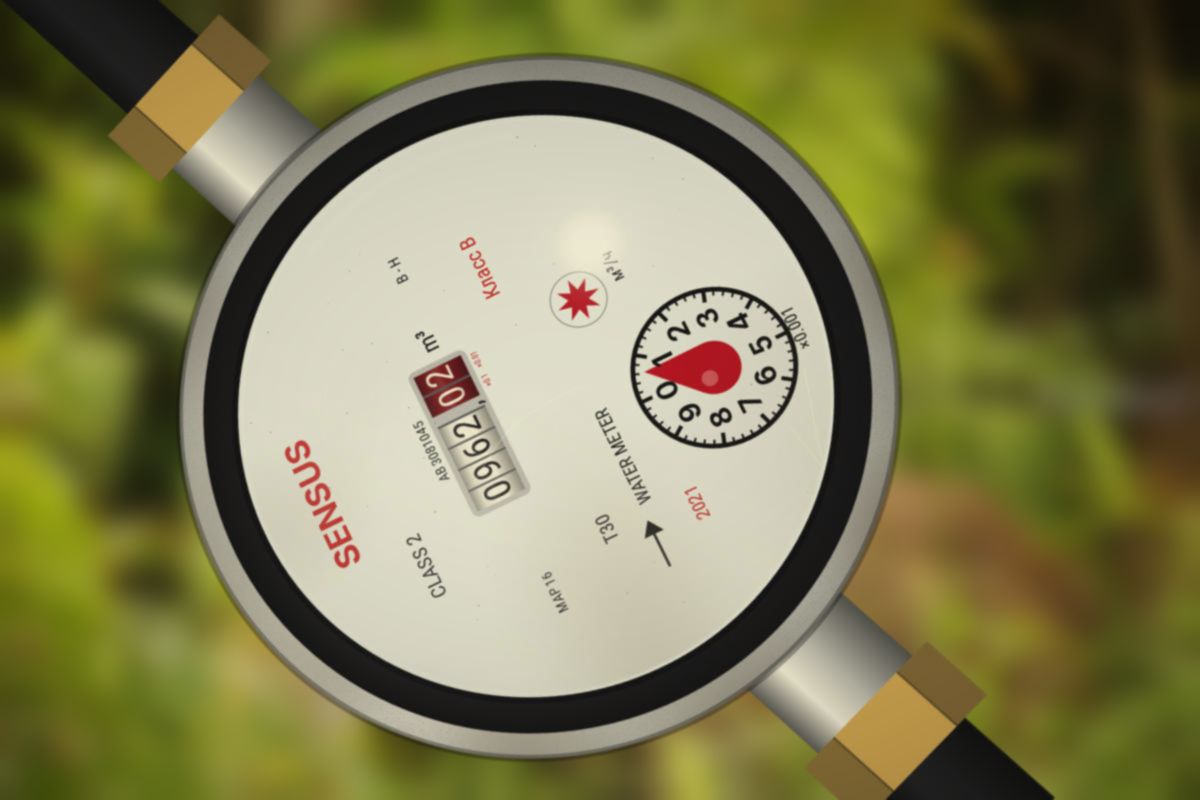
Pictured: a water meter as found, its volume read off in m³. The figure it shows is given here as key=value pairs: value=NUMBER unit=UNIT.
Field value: value=962.020 unit=m³
